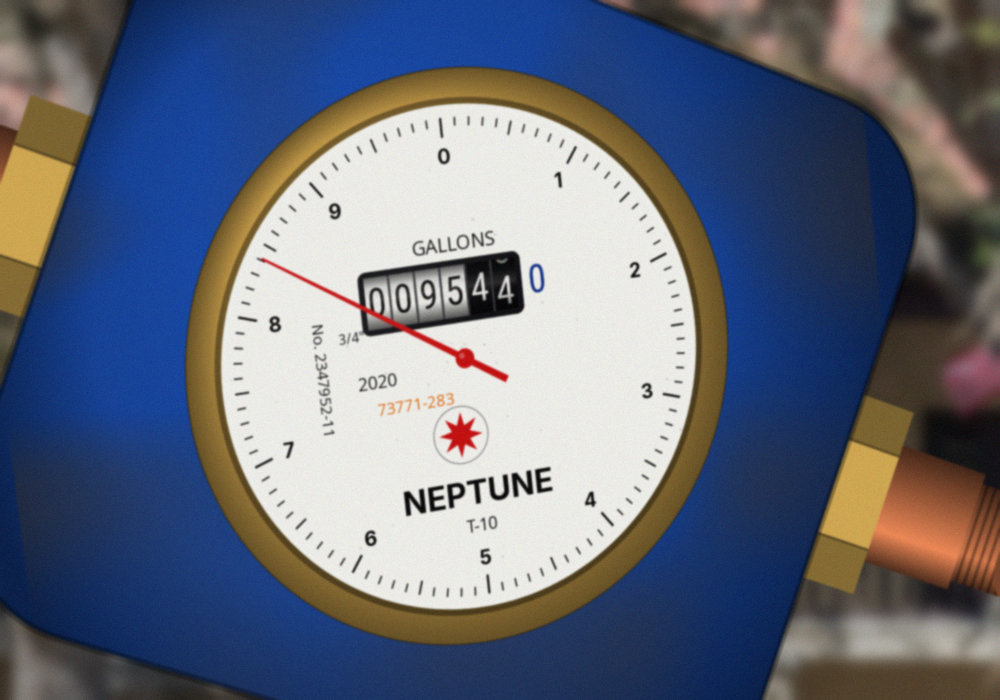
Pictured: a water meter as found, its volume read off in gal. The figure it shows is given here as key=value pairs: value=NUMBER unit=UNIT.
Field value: value=95438.4 unit=gal
